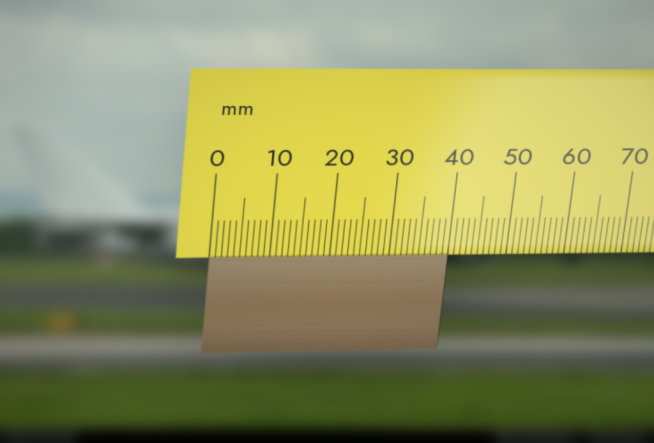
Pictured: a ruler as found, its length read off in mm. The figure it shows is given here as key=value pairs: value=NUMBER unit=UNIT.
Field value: value=40 unit=mm
